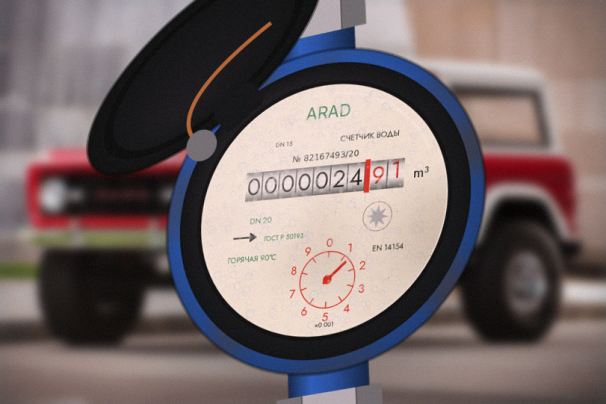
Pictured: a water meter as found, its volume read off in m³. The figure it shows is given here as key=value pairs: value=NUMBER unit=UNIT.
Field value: value=24.911 unit=m³
